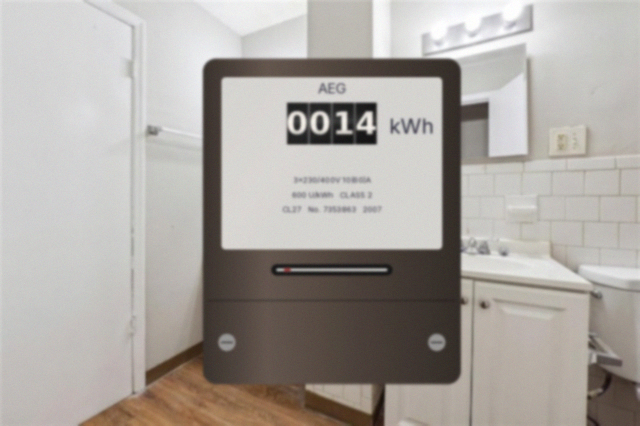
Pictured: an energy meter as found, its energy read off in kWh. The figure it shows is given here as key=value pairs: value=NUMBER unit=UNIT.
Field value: value=14 unit=kWh
